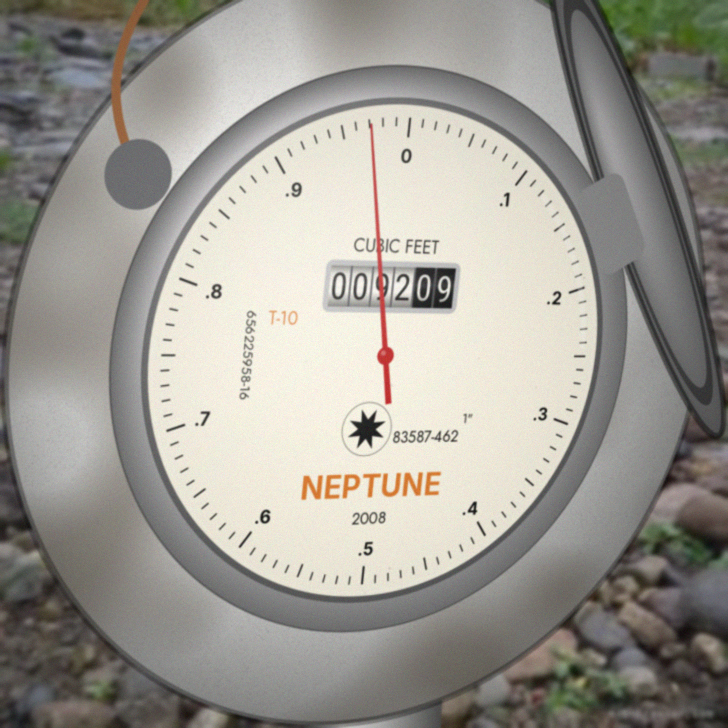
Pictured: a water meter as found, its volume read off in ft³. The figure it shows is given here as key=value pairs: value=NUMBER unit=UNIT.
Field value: value=9208.97 unit=ft³
